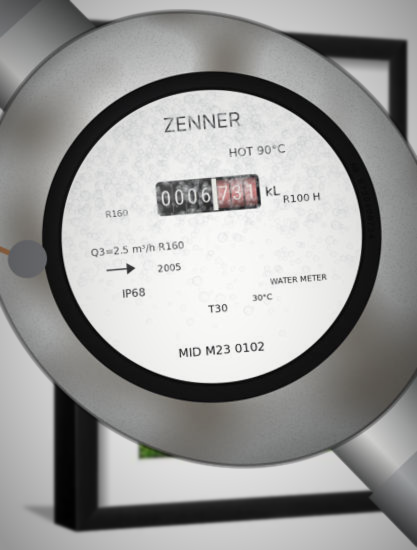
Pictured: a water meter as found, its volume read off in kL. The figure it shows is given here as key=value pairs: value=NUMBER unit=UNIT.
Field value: value=6.731 unit=kL
